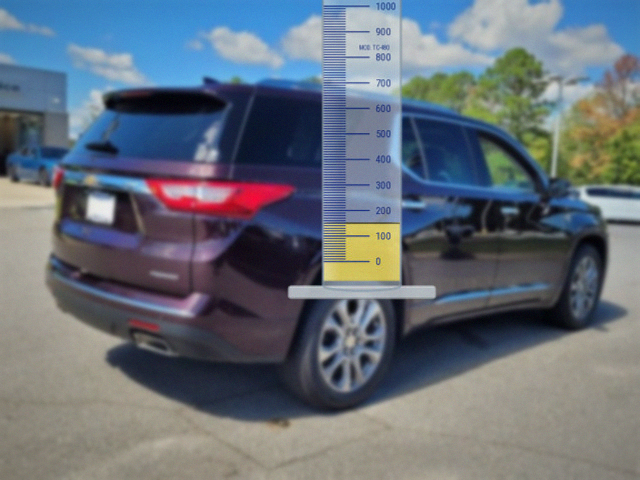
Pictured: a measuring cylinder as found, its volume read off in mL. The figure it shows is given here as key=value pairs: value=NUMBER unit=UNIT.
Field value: value=150 unit=mL
